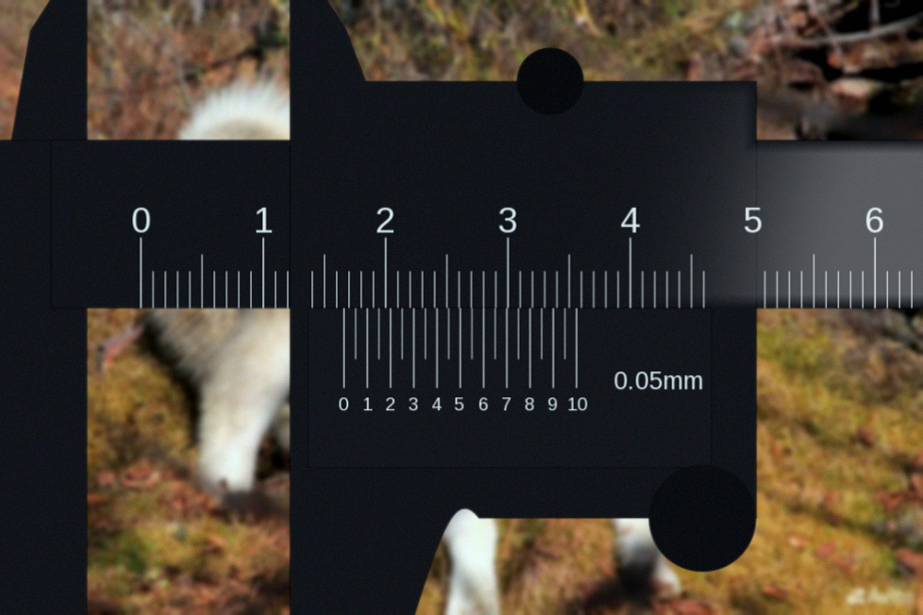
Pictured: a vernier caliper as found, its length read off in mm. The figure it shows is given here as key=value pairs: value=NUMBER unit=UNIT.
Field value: value=16.6 unit=mm
